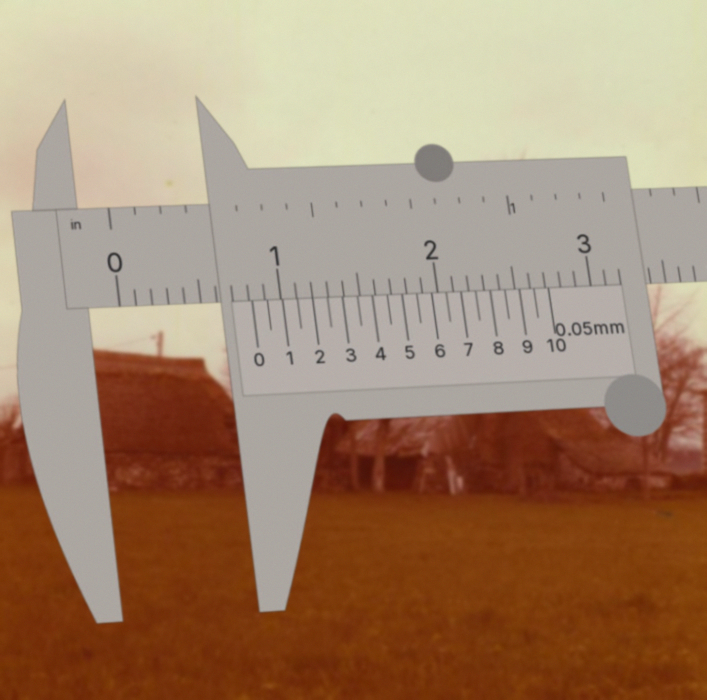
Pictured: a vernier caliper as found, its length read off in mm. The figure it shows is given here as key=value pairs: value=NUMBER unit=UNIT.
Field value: value=8.2 unit=mm
